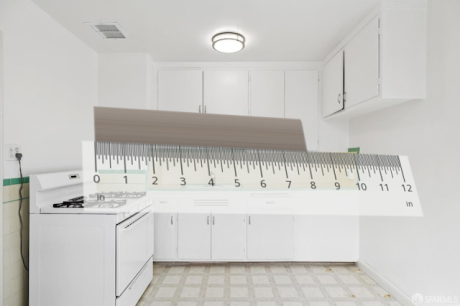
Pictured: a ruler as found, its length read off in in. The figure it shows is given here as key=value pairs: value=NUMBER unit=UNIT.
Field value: value=8 unit=in
